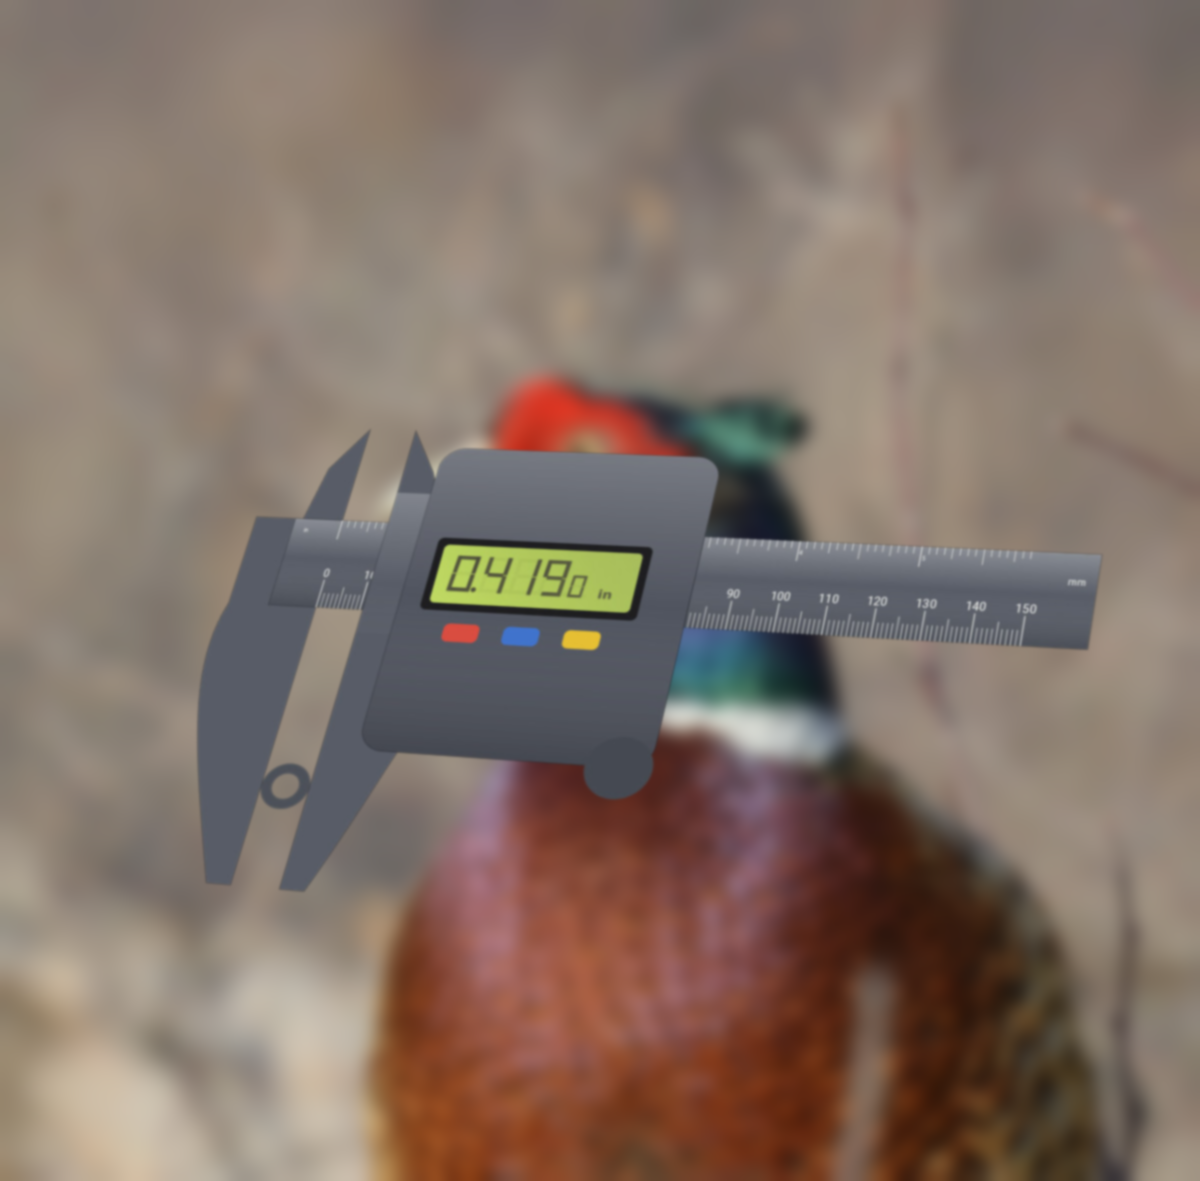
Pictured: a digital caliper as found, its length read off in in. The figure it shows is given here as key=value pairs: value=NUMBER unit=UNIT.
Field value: value=0.4190 unit=in
